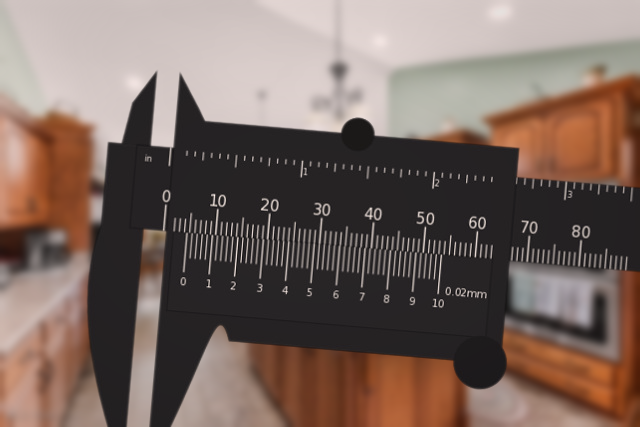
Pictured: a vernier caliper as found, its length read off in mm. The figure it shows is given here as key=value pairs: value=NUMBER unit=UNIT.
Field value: value=4.5 unit=mm
